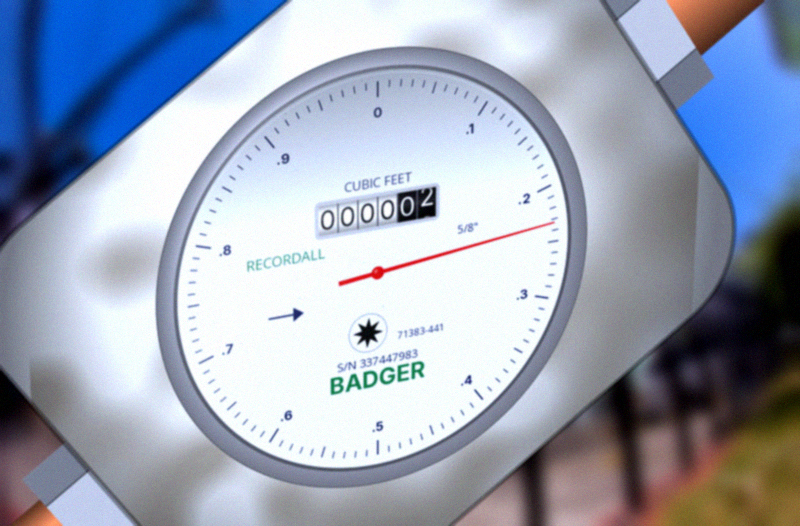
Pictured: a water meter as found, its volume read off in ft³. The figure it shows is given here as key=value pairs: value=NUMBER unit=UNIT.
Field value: value=2.23 unit=ft³
